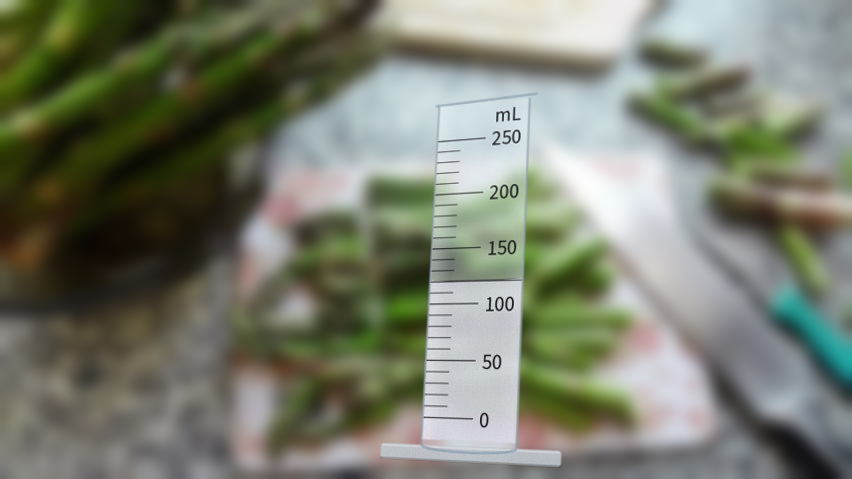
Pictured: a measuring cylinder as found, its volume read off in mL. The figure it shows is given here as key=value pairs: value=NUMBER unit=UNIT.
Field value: value=120 unit=mL
